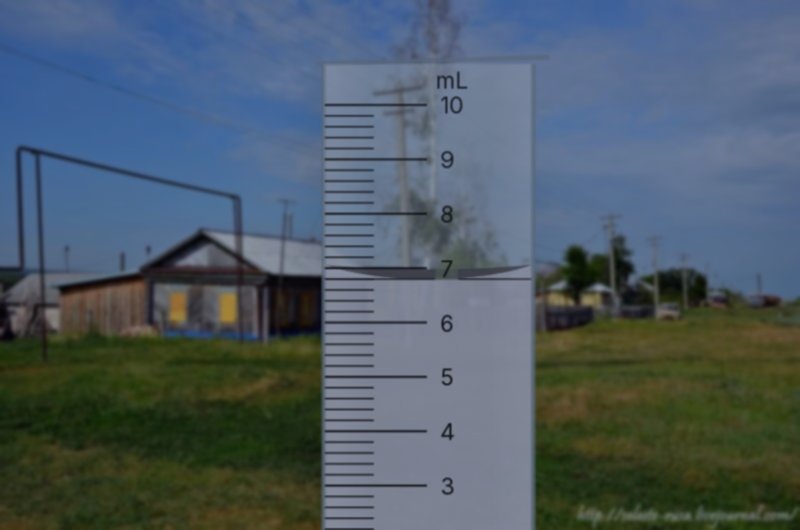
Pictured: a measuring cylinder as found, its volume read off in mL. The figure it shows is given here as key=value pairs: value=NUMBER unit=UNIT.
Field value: value=6.8 unit=mL
